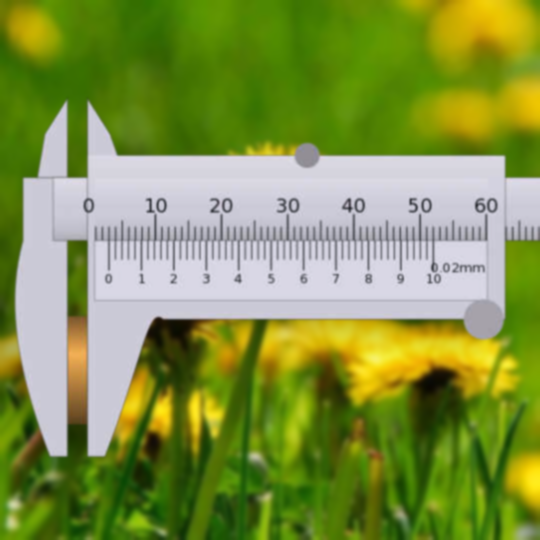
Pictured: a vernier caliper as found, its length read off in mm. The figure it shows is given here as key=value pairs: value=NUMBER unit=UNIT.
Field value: value=3.0 unit=mm
